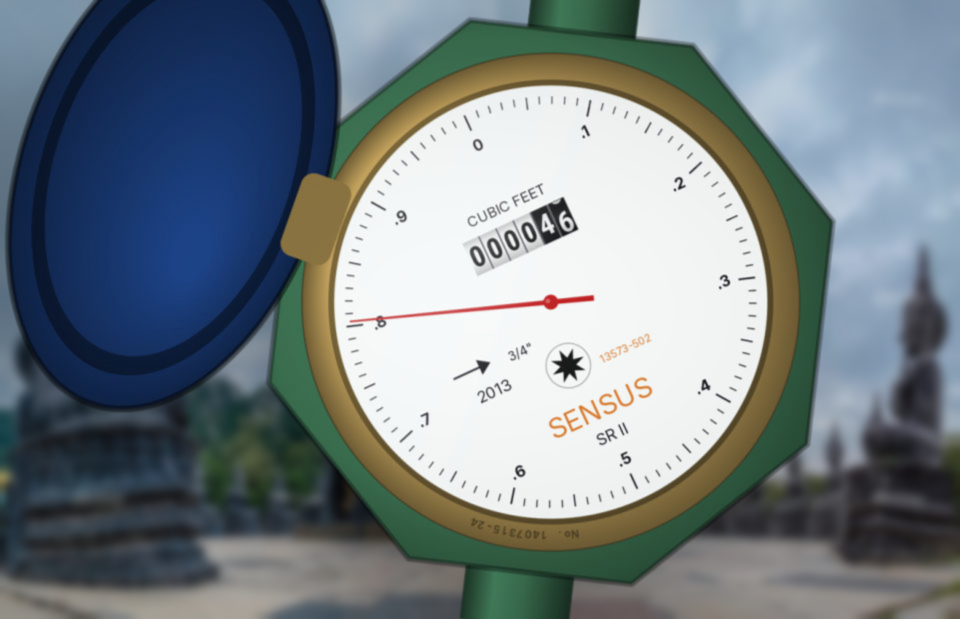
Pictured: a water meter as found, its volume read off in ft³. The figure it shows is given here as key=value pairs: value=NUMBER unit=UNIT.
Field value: value=45.80 unit=ft³
